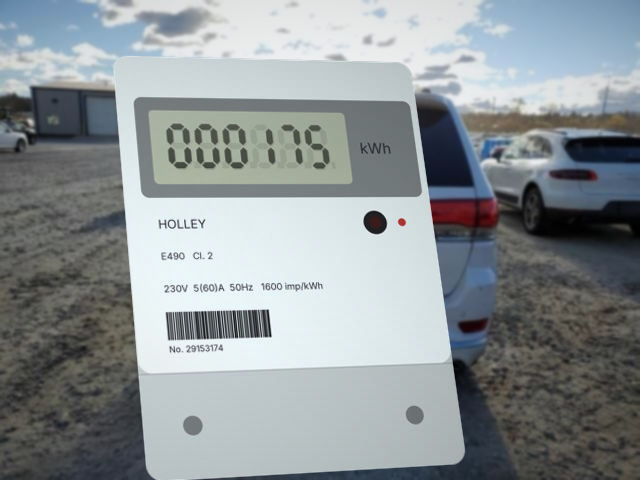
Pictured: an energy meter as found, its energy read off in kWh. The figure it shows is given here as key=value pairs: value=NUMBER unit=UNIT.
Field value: value=175 unit=kWh
